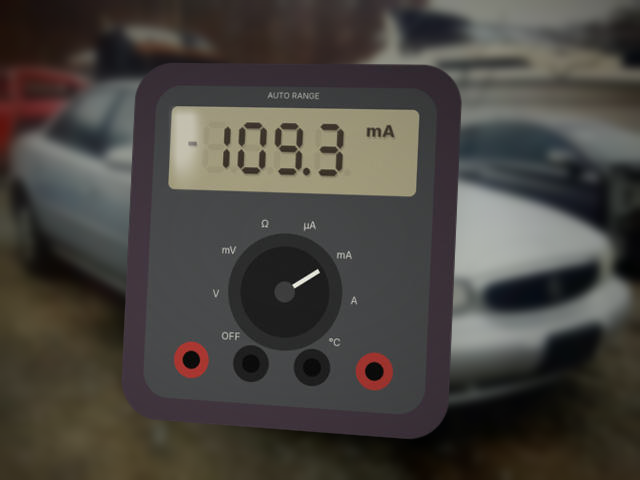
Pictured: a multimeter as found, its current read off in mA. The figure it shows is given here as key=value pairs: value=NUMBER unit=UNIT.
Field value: value=-109.3 unit=mA
